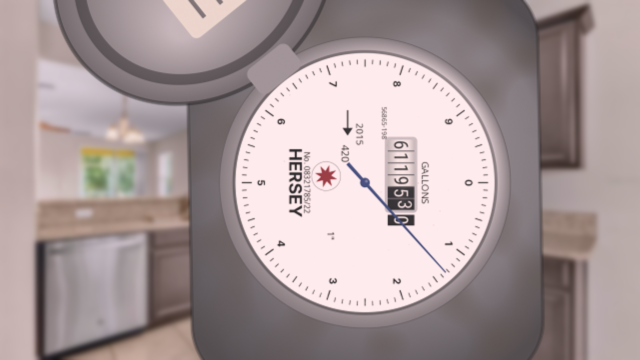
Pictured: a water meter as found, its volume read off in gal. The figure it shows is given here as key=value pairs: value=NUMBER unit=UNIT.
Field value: value=6119531.3 unit=gal
